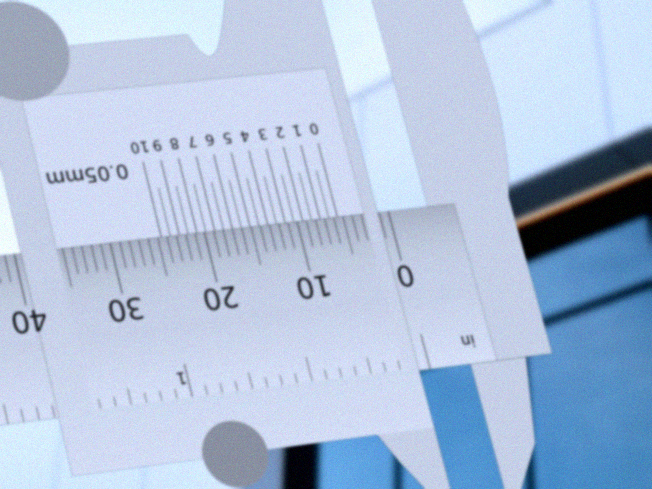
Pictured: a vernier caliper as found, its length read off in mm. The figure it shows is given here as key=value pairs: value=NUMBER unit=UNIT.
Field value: value=5.6 unit=mm
